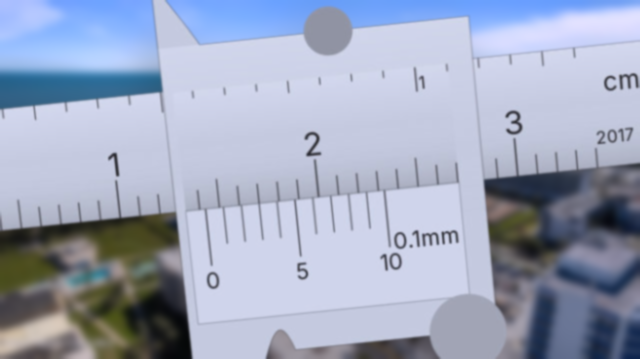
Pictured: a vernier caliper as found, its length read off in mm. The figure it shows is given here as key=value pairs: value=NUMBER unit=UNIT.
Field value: value=14.3 unit=mm
